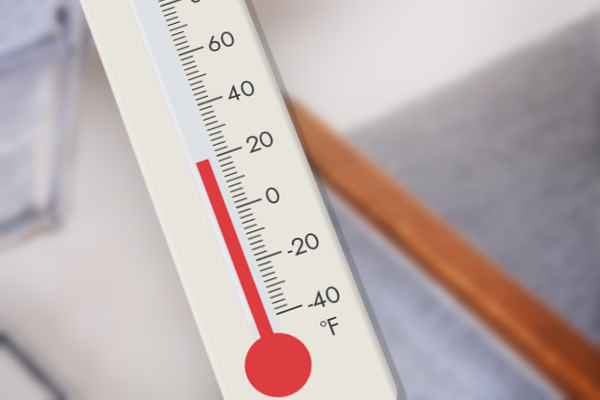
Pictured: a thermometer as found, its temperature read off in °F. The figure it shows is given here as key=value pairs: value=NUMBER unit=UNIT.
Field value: value=20 unit=°F
